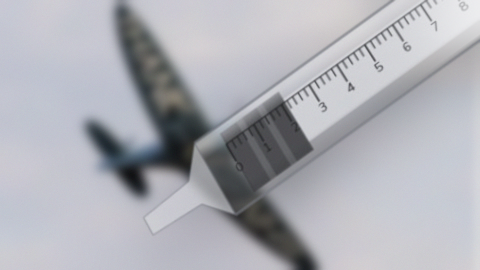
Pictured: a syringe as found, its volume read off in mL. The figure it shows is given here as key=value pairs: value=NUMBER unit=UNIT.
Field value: value=0 unit=mL
